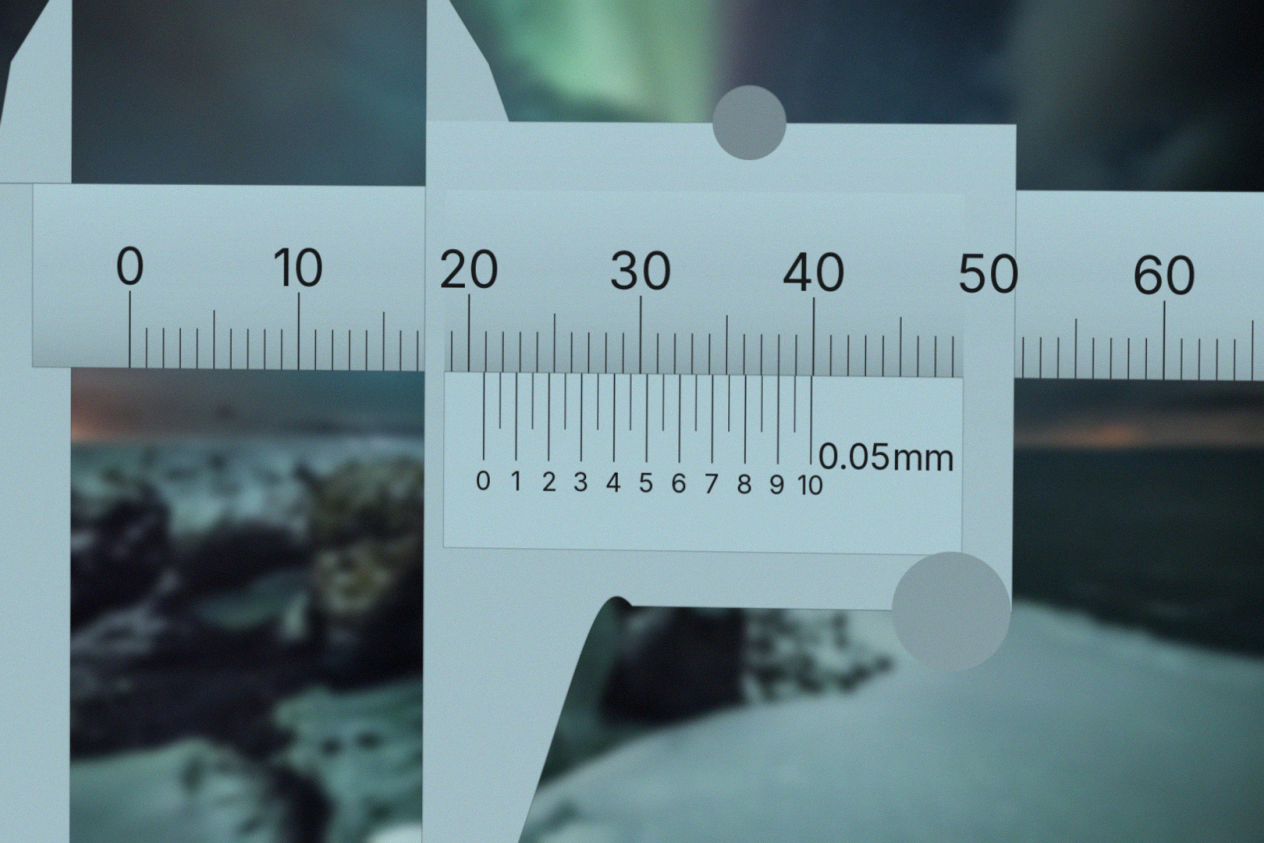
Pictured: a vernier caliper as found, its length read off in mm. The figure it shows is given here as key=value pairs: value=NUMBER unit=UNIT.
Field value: value=20.9 unit=mm
